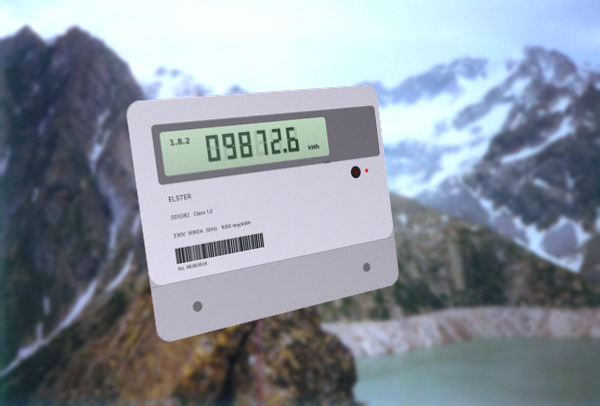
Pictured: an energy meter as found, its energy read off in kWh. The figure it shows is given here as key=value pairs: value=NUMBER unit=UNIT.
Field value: value=9872.6 unit=kWh
